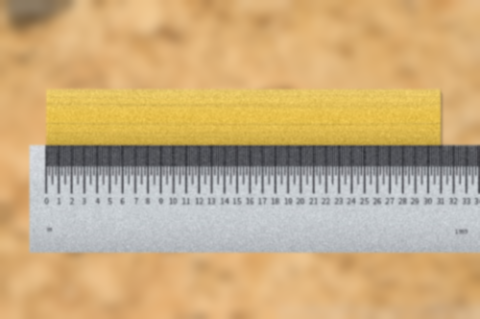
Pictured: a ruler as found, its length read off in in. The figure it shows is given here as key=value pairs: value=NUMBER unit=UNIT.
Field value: value=31 unit=in
